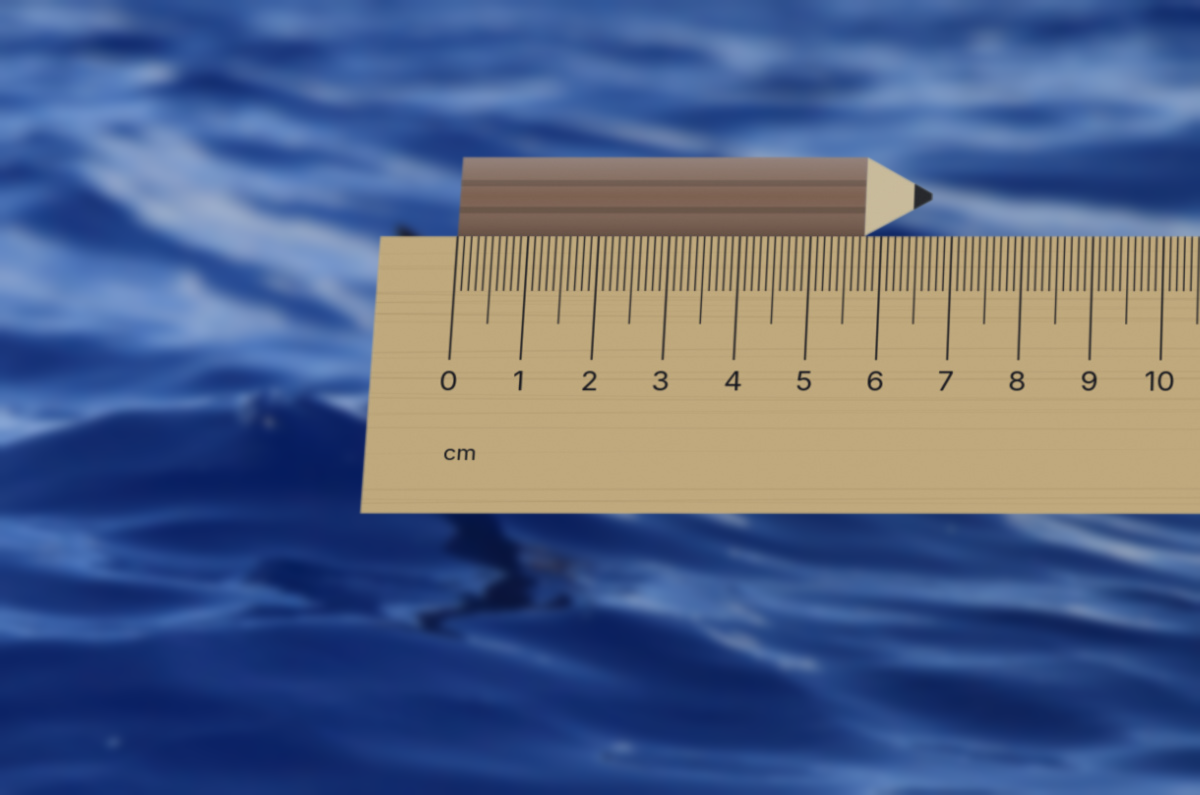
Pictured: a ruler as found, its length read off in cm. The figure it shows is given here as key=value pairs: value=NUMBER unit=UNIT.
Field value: value=6.7 unit=cm
